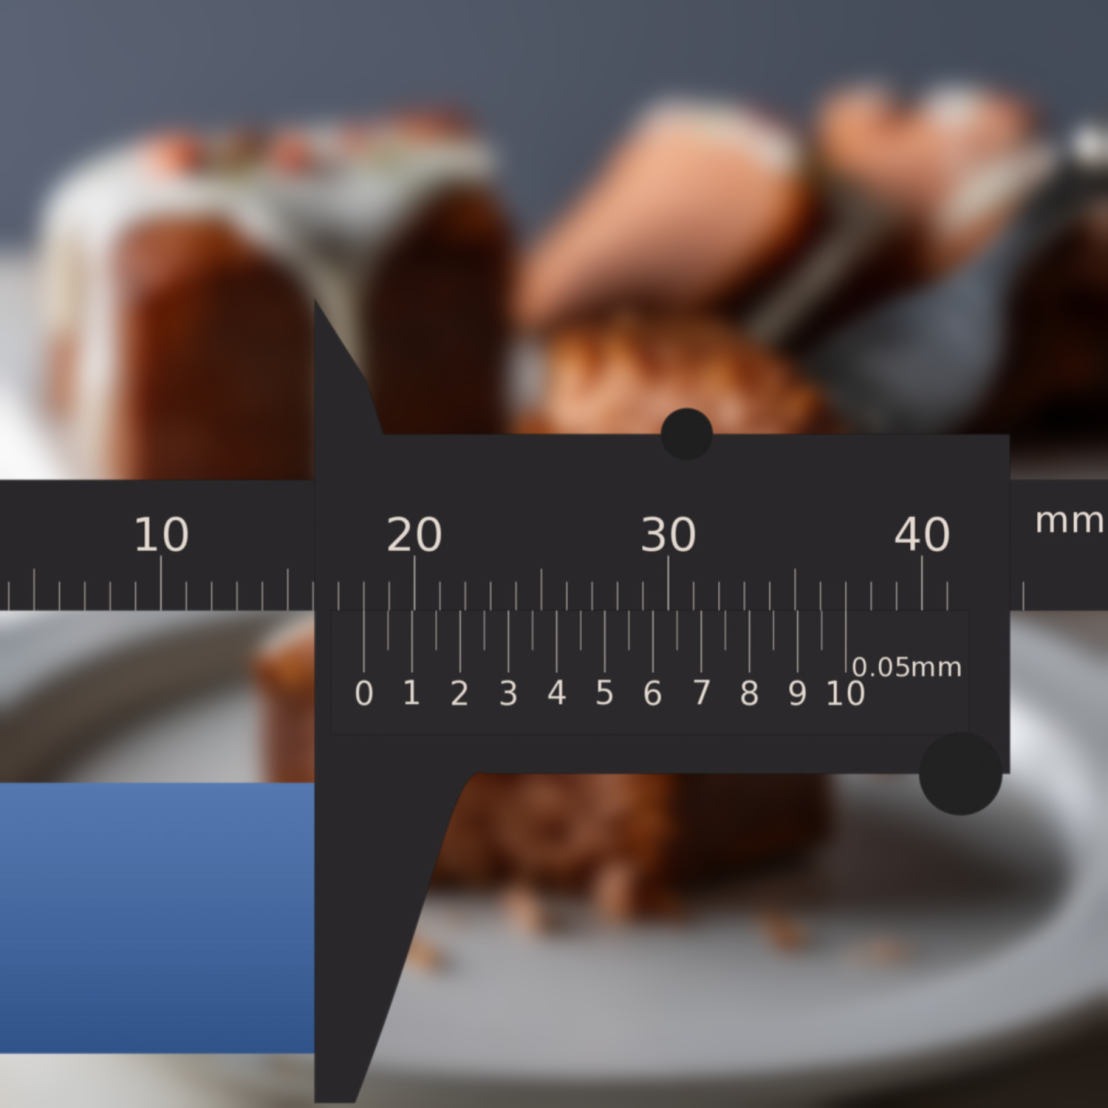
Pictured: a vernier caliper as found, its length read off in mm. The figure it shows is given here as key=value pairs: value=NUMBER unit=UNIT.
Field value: value=18.00 unit=mm
